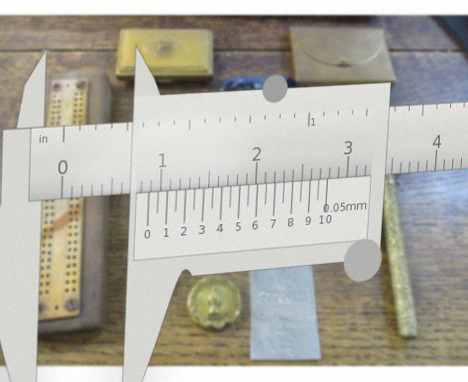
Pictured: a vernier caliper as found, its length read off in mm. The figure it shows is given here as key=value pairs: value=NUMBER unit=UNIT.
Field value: value=8.8 unit=mm
